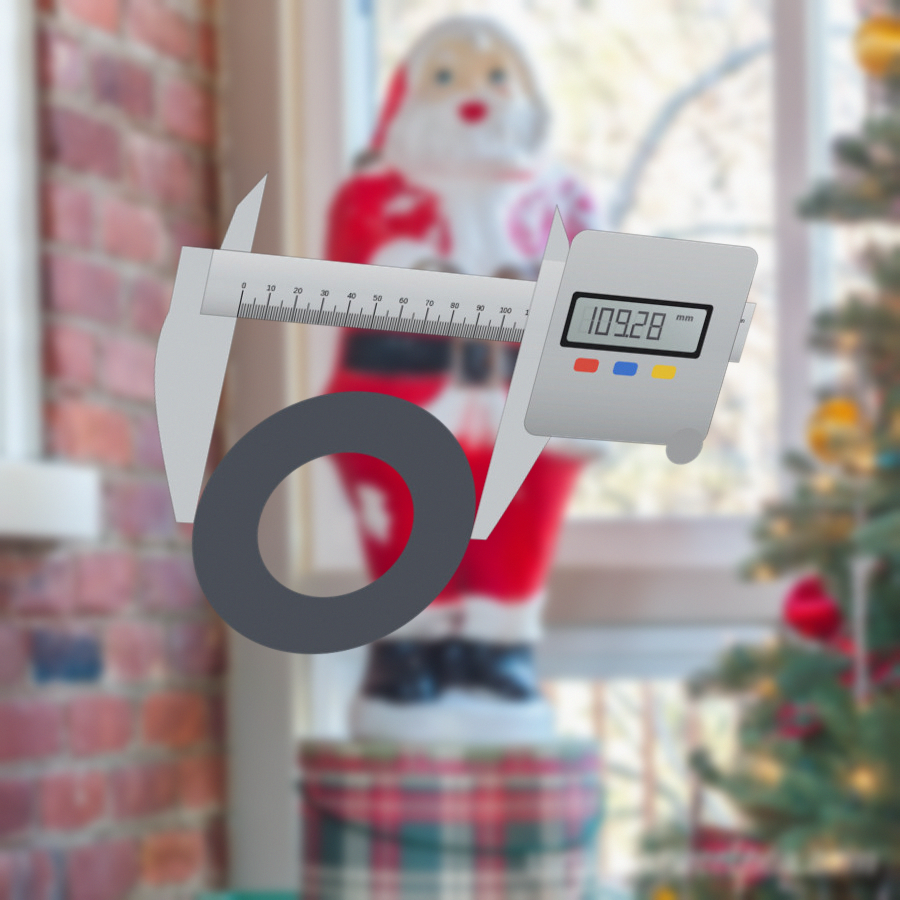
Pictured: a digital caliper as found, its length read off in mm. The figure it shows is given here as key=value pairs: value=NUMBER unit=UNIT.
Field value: value=109.28 unit=mm
